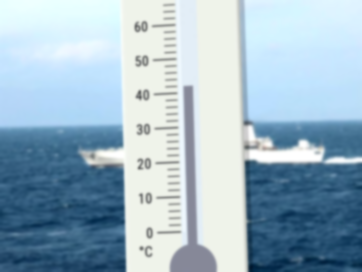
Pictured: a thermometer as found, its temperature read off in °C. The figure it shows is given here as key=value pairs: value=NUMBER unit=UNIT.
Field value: value=42 unit=°C
